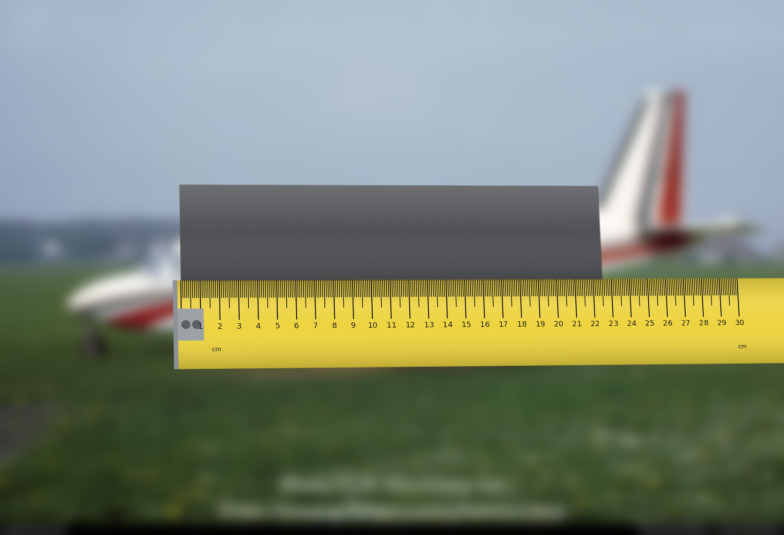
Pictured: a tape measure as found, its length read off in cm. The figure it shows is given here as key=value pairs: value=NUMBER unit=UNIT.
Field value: value=22.5 unit=cm
